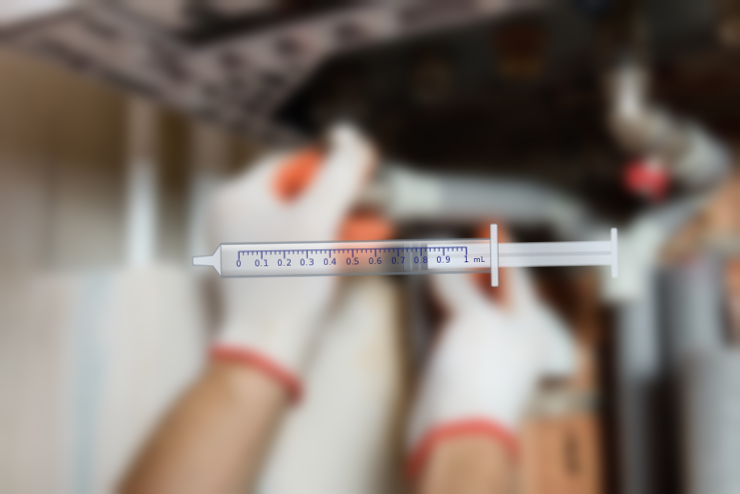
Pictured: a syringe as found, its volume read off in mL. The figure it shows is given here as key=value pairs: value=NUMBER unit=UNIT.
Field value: value=0.72 unit=mL
